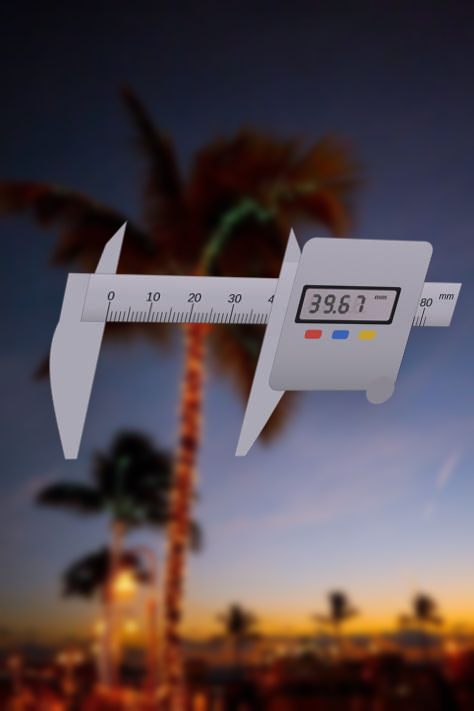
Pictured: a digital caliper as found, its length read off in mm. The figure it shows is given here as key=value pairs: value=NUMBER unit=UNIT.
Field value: value=39.67 unit=mm
